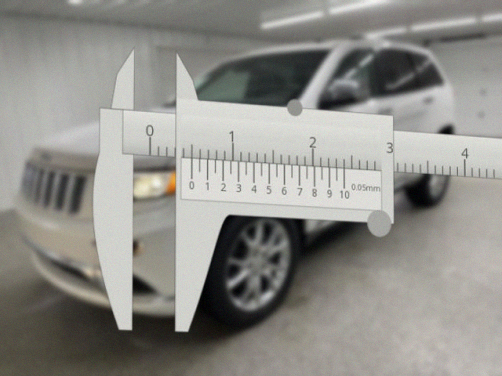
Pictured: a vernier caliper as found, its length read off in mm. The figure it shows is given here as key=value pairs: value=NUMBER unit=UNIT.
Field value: value=5.0 unit=mm
